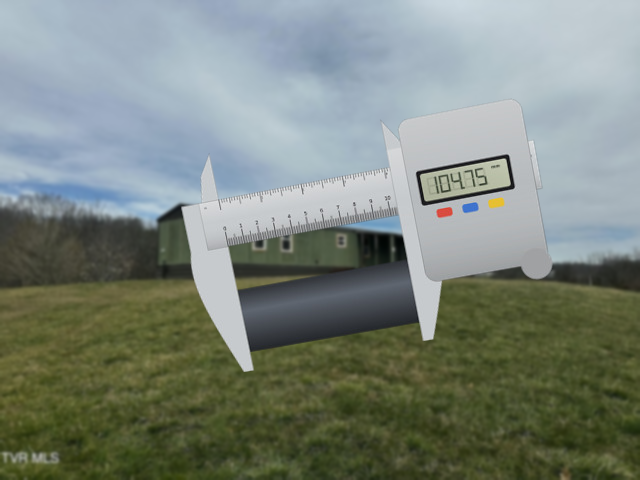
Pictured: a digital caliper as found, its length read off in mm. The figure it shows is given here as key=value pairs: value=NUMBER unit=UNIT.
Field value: value=104.75 unit=mm
